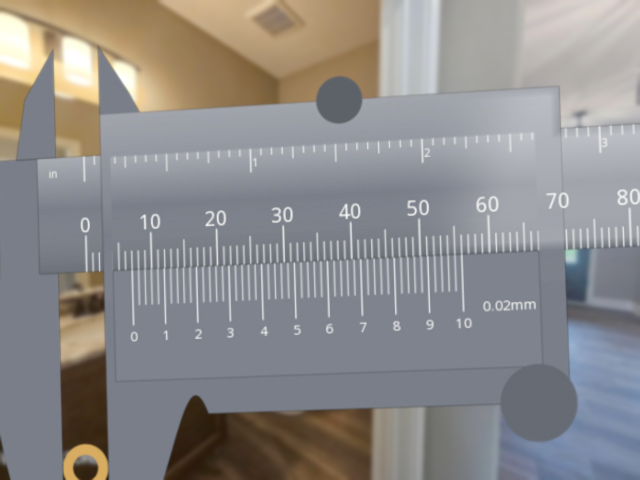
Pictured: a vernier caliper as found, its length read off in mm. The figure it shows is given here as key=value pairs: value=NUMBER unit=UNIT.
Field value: value=7.0 unit=mm
